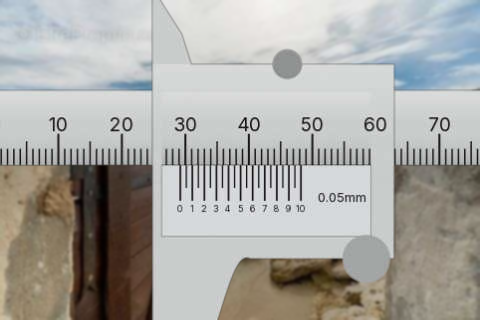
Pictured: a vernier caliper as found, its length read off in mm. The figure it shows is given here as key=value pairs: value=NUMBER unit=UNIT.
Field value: value=29.2 unit=mm
